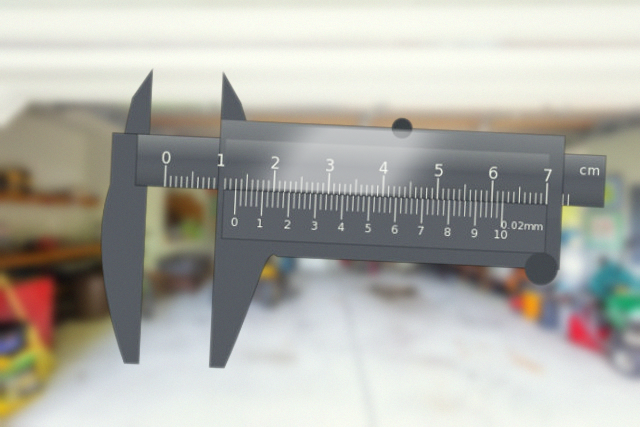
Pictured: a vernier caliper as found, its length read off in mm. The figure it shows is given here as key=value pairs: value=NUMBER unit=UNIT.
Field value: value=13.0 unit=mm
